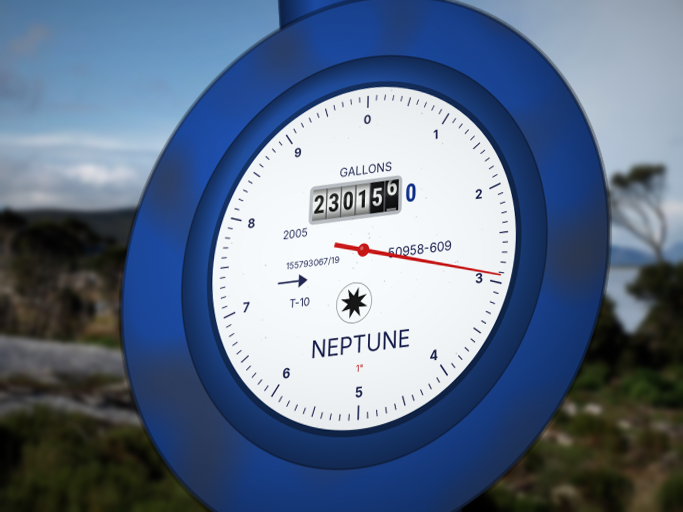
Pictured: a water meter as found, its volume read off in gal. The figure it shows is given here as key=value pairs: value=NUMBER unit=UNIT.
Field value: value=2301562.9 unit=gal
